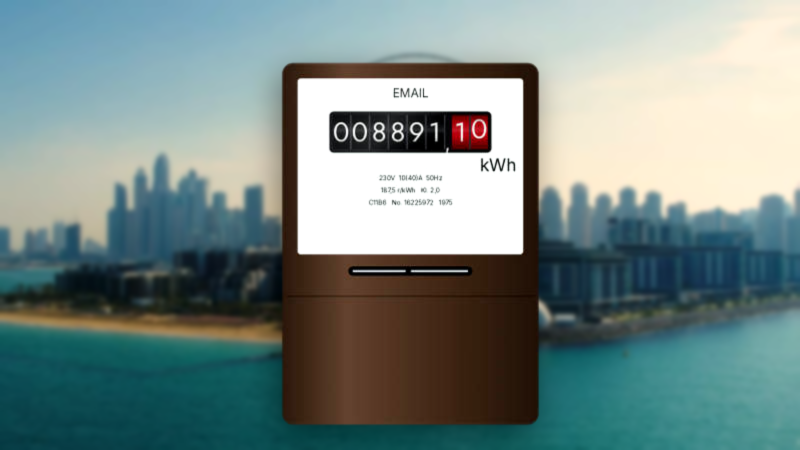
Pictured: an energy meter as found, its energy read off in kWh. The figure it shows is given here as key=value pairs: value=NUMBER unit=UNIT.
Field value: value=8891.10 unit=kWh
